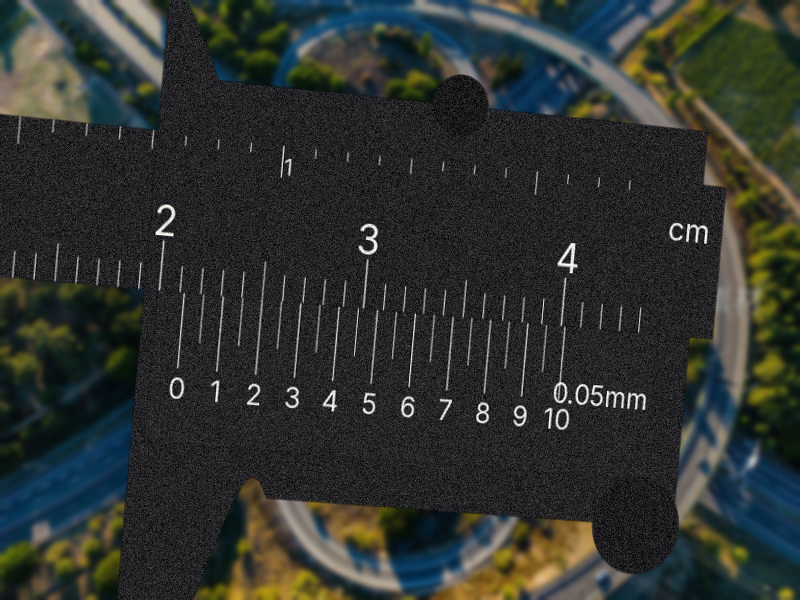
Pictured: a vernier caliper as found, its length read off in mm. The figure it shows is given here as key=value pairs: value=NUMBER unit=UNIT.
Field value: value=21.2 unit=mm
